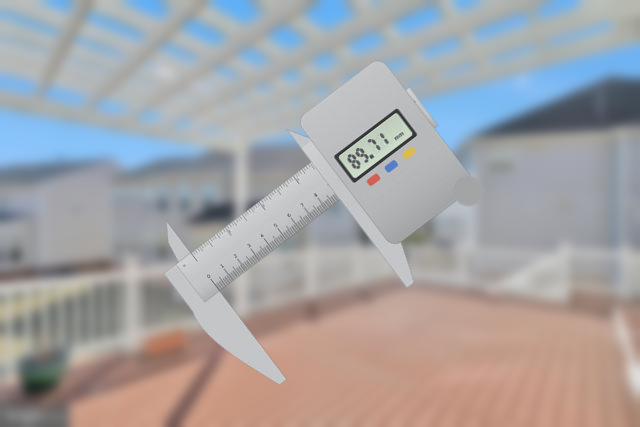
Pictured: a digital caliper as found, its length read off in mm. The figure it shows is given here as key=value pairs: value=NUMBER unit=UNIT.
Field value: value=89.71 unit=mm
